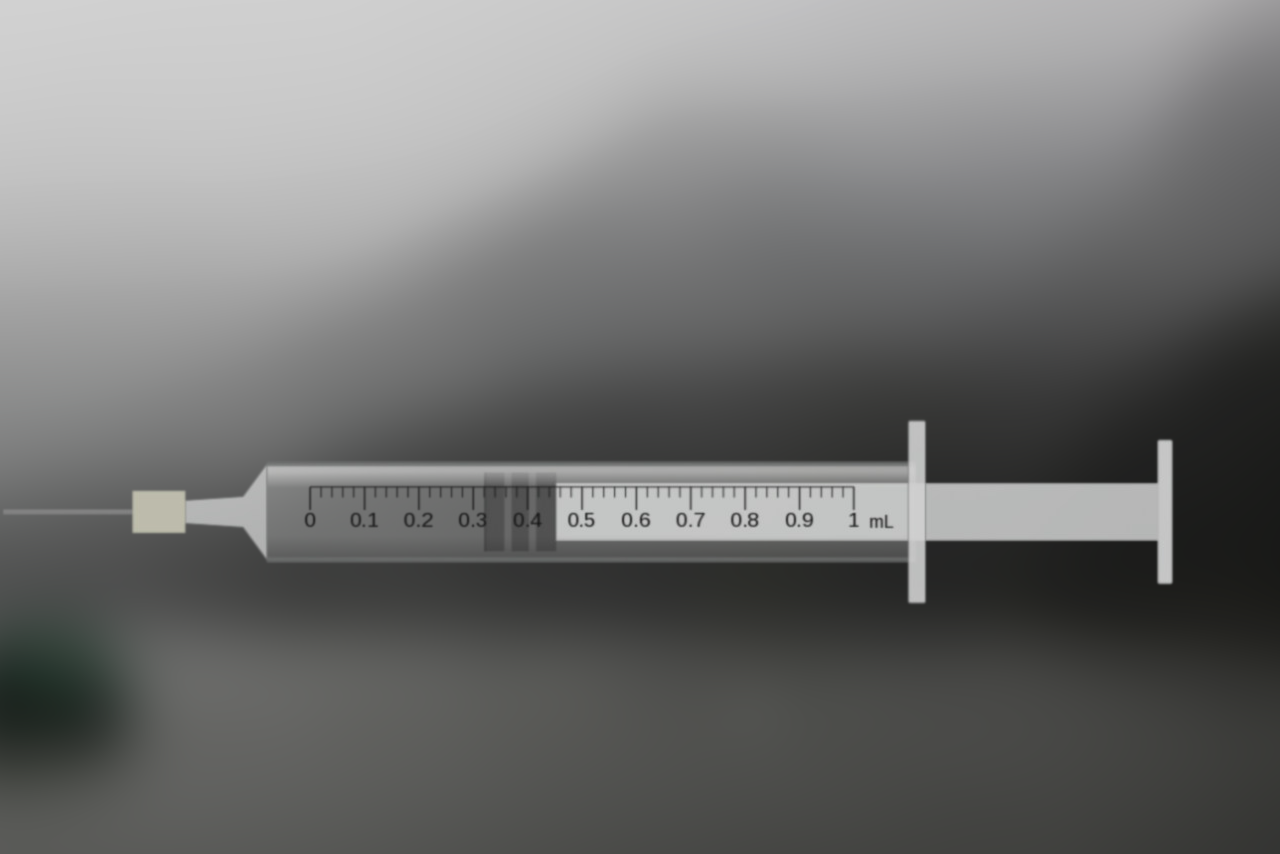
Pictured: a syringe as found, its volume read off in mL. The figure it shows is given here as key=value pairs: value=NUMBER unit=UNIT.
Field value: value=0.32 unit=mL
